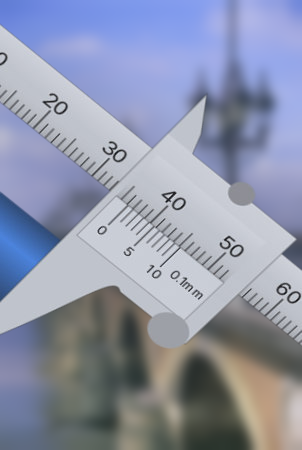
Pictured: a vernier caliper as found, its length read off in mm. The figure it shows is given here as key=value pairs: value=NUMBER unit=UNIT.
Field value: value=36.2 unit=mm
